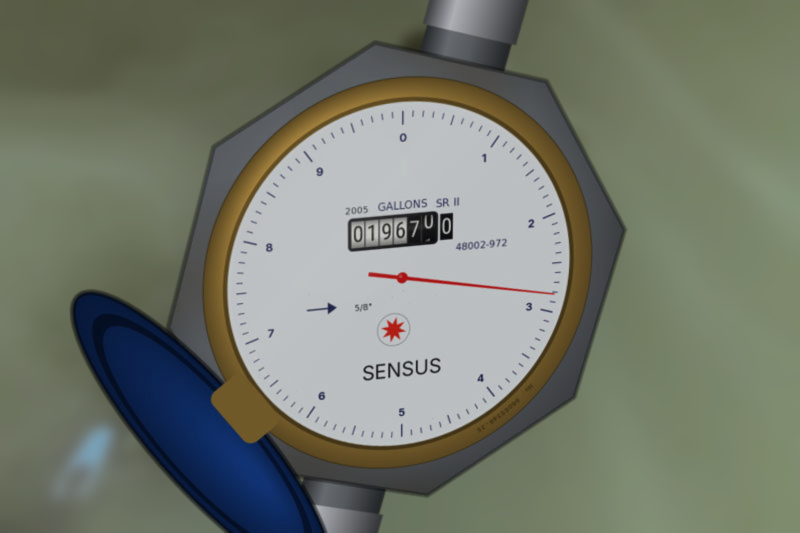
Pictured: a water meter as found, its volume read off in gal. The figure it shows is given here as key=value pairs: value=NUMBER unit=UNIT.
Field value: value=196702.8 unit=gal
